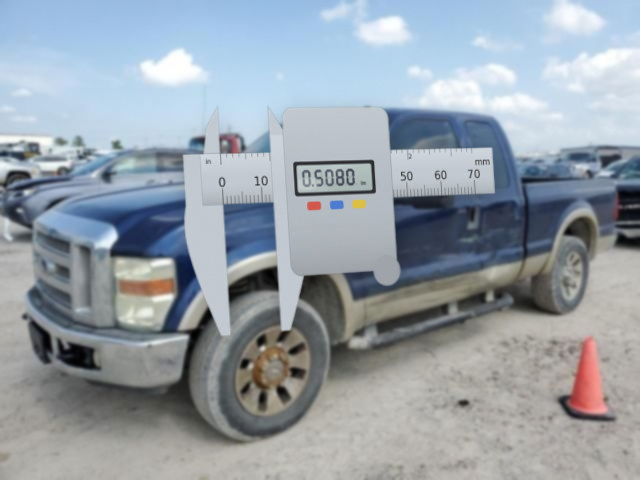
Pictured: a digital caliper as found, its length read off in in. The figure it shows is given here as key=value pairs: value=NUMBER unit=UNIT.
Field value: value=0.5080 unit=in
